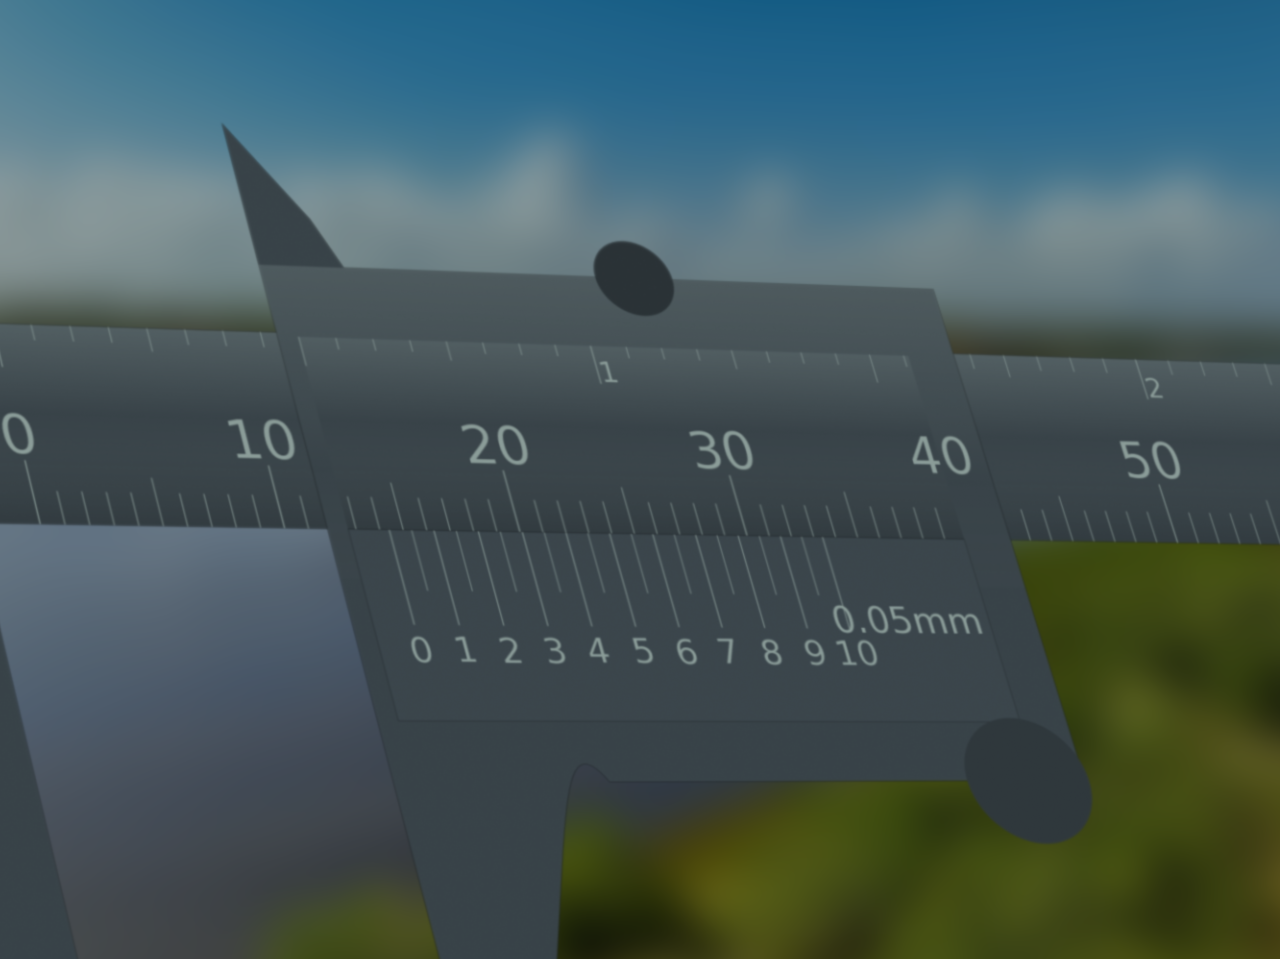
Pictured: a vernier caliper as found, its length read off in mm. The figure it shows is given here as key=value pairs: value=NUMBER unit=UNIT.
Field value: value=14.4 unit=mm
